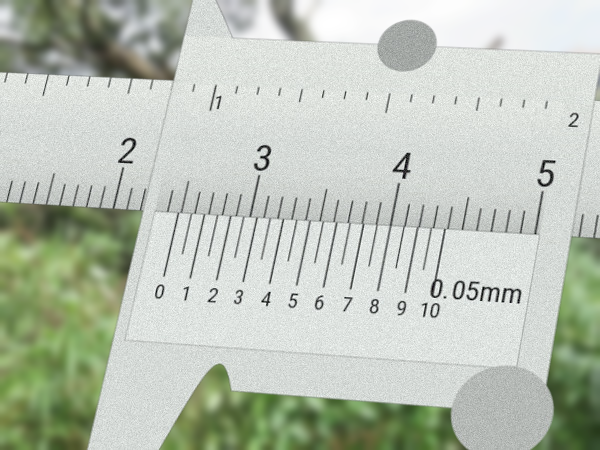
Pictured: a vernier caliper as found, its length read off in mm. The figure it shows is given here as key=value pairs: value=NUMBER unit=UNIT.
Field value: value=24.8 unit=mm
